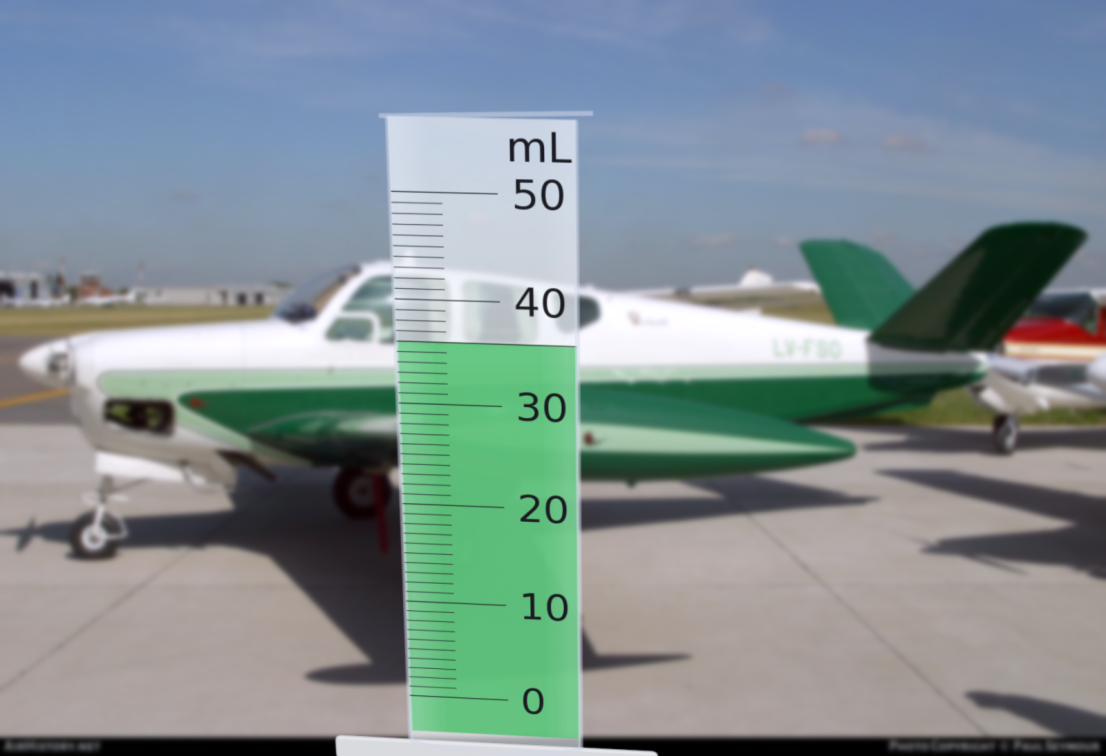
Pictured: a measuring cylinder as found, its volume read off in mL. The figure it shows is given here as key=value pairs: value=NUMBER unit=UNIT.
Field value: value=36 unit=mL
